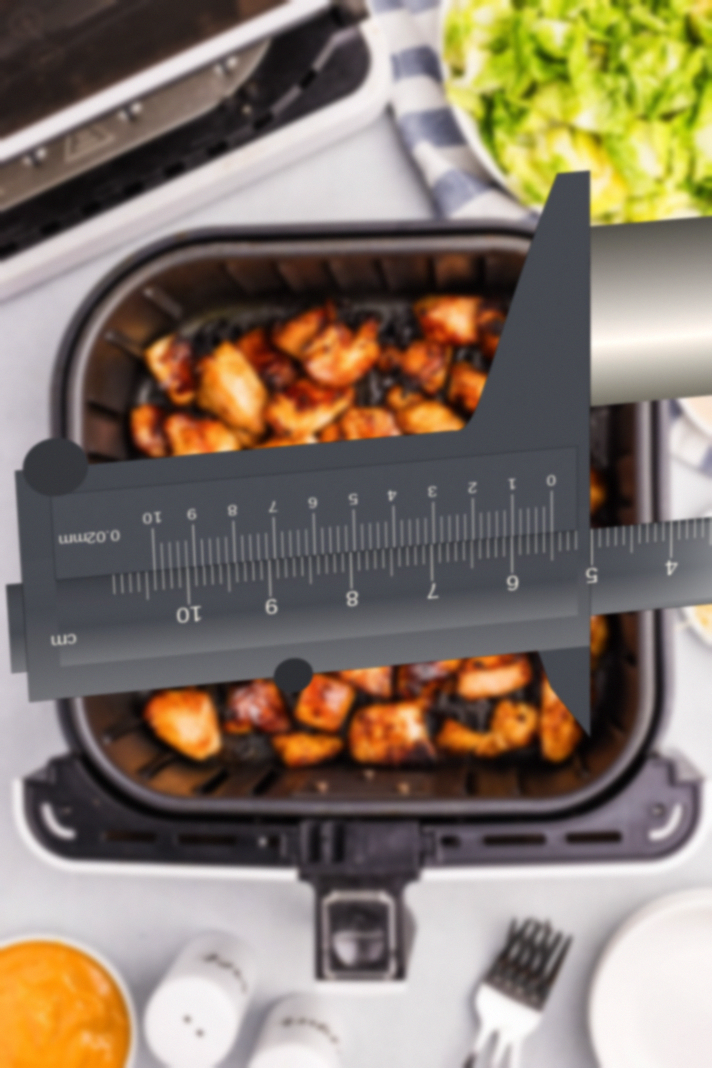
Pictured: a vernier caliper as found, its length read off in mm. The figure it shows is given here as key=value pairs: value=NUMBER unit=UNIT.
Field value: value=55.0 unit=mm
